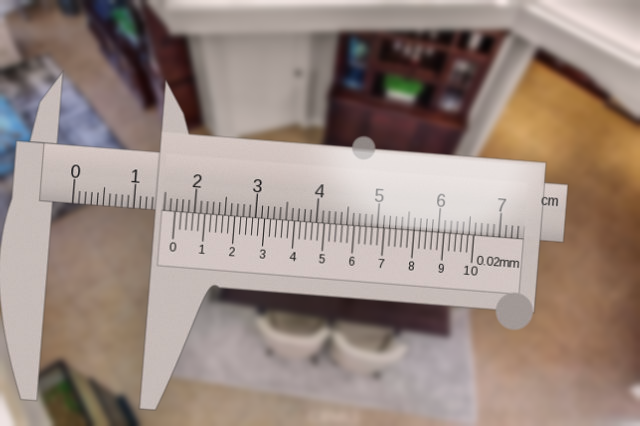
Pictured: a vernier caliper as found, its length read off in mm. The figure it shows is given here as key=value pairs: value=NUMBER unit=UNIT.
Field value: value=16.8 unit=mm
